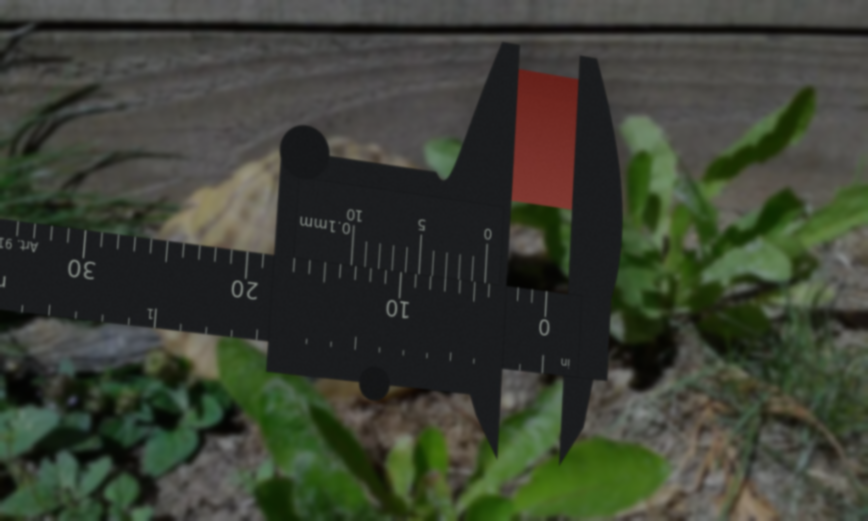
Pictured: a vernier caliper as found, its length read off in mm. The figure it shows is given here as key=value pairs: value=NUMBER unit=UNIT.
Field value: value=4.3 unit=mm
